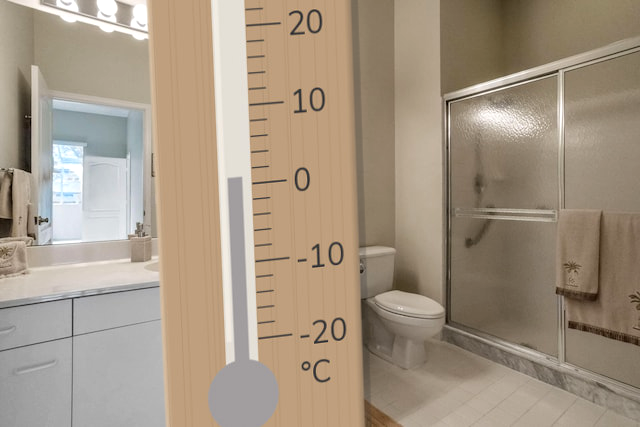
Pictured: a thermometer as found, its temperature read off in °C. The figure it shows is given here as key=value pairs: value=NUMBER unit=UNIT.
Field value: value=1 unit=°C
